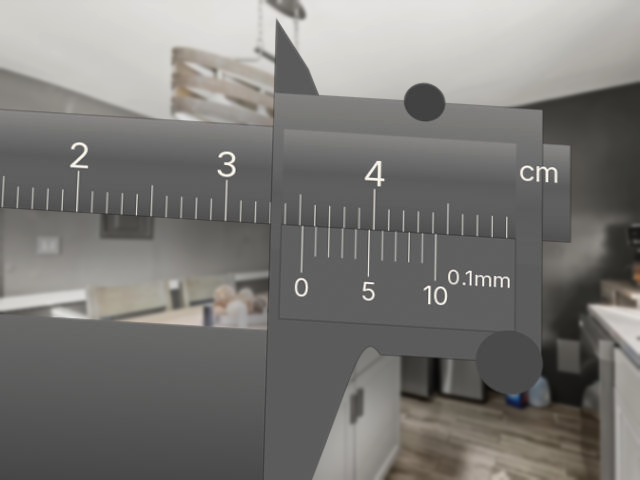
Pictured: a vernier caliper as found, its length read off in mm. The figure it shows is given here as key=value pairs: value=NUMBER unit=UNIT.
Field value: value=35.2 unit=mm
